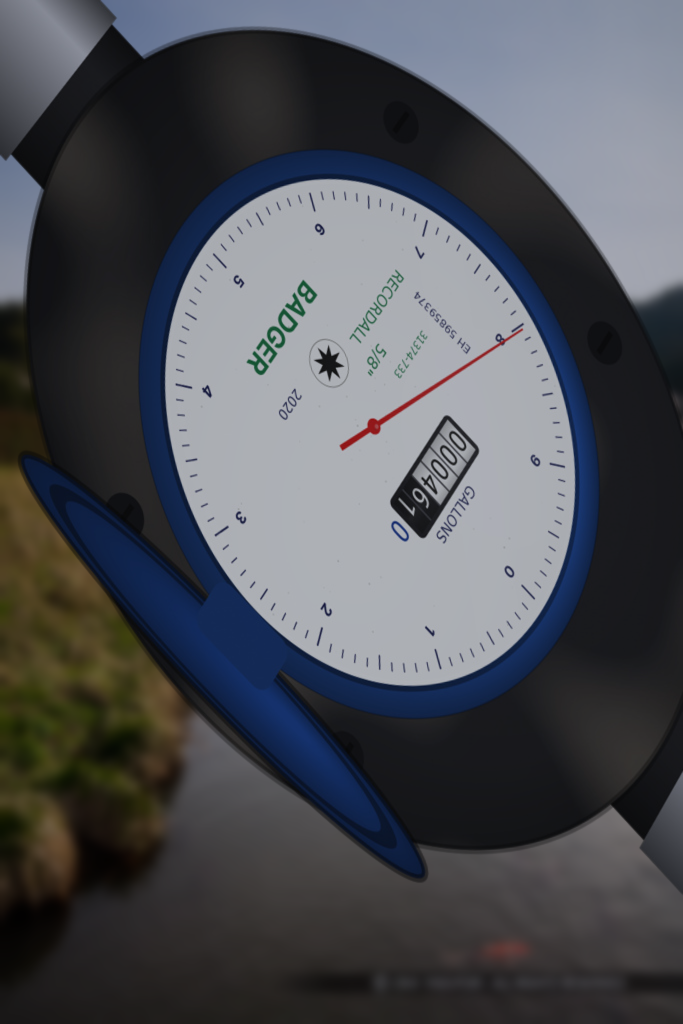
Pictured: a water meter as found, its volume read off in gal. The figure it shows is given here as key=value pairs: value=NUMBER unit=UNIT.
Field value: value=4608.0 unit=gal
